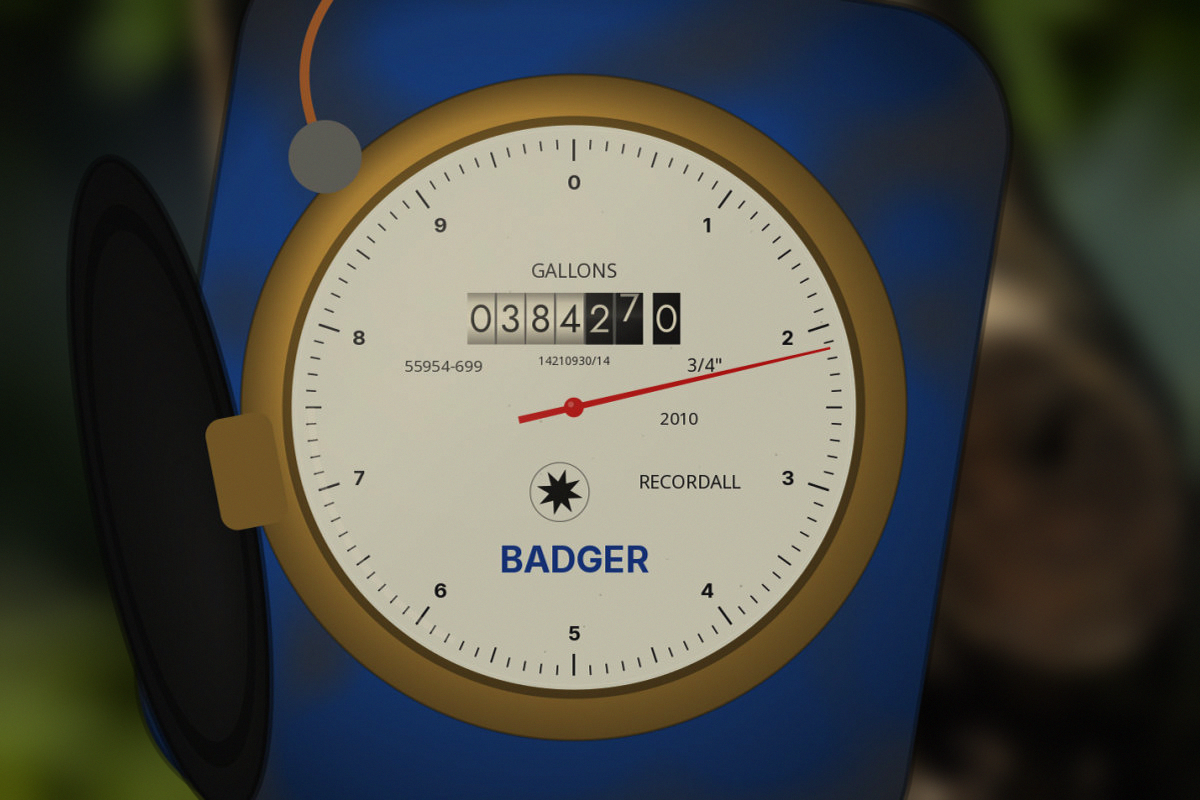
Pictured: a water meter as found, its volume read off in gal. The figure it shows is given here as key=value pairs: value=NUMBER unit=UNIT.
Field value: value=384272.1 unit=gal
